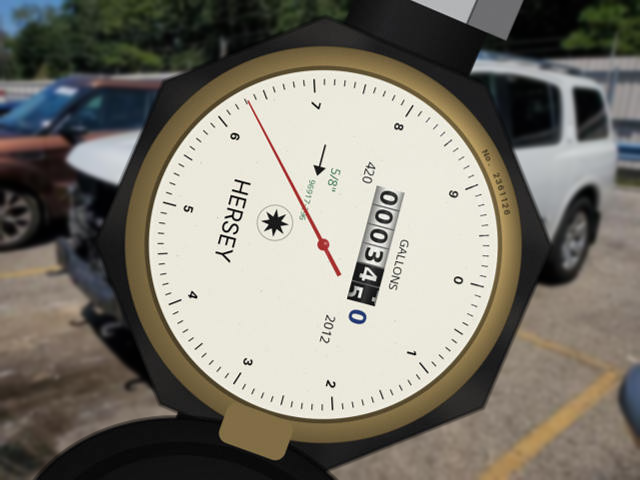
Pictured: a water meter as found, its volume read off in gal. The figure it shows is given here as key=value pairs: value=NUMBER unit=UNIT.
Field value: value=3446.3 unit=gal
